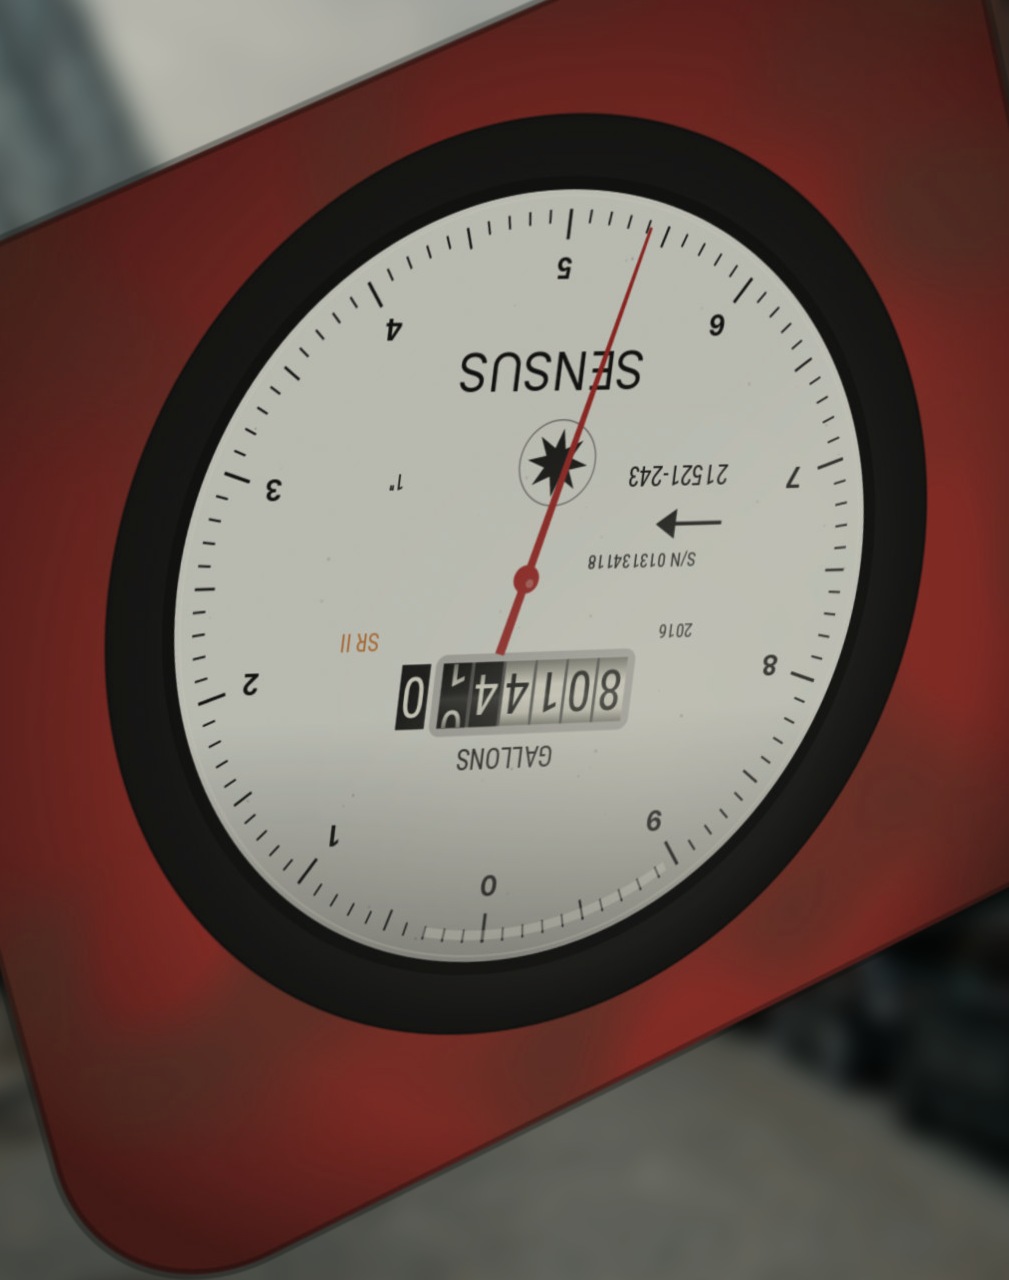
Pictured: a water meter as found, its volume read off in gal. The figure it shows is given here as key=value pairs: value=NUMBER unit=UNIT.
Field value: value=8014405.4 unit=gal
